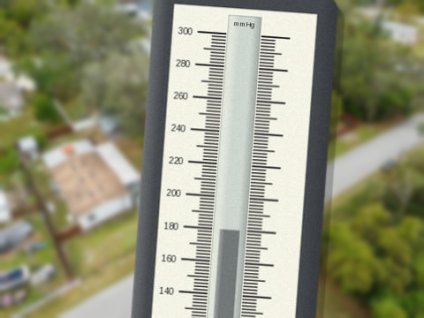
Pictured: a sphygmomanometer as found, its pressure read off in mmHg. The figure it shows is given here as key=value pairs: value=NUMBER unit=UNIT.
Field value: value=180 unit=mmHg
